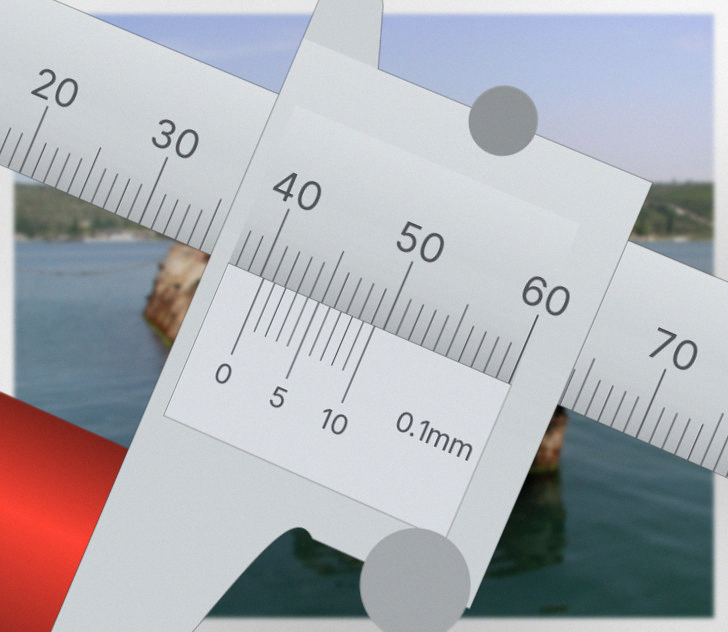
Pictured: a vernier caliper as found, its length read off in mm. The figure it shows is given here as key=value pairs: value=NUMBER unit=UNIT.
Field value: value=40.3 unit=mm
